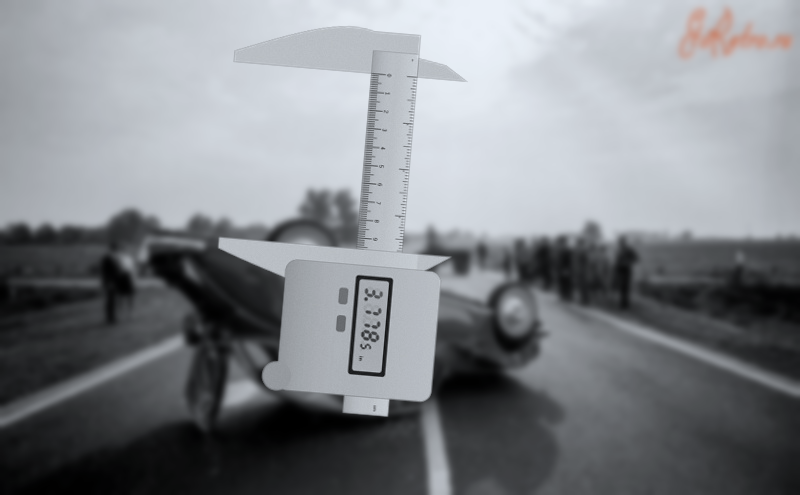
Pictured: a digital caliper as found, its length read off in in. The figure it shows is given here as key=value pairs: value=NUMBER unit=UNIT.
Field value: value=3.7785 unit=in
